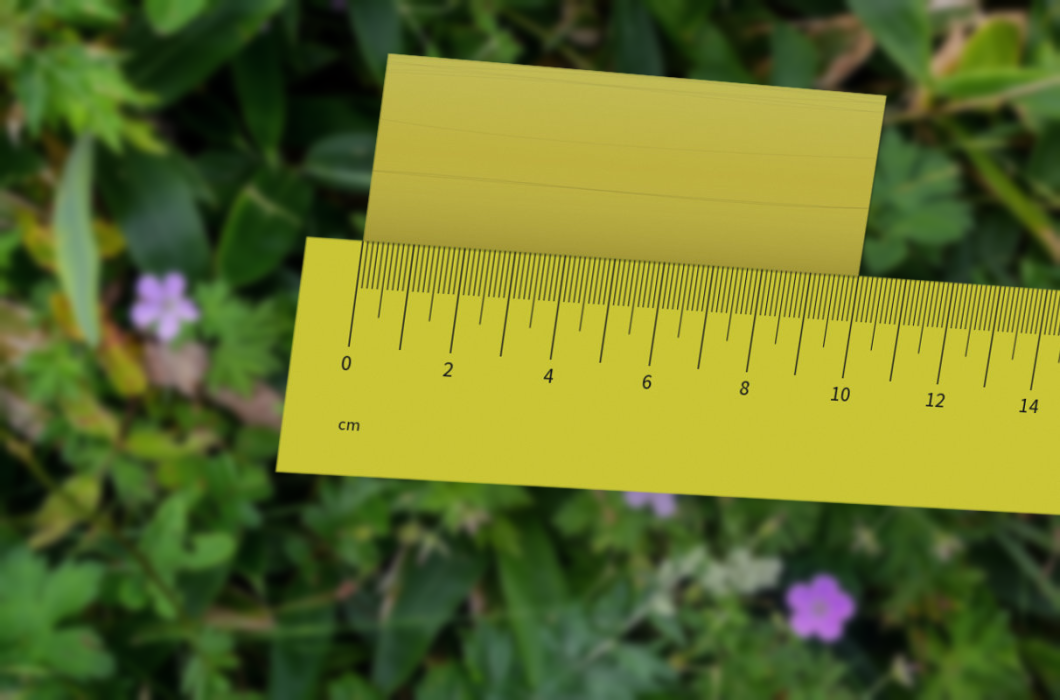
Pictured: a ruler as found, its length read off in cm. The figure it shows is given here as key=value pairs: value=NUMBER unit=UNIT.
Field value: value=10 unit=cm
